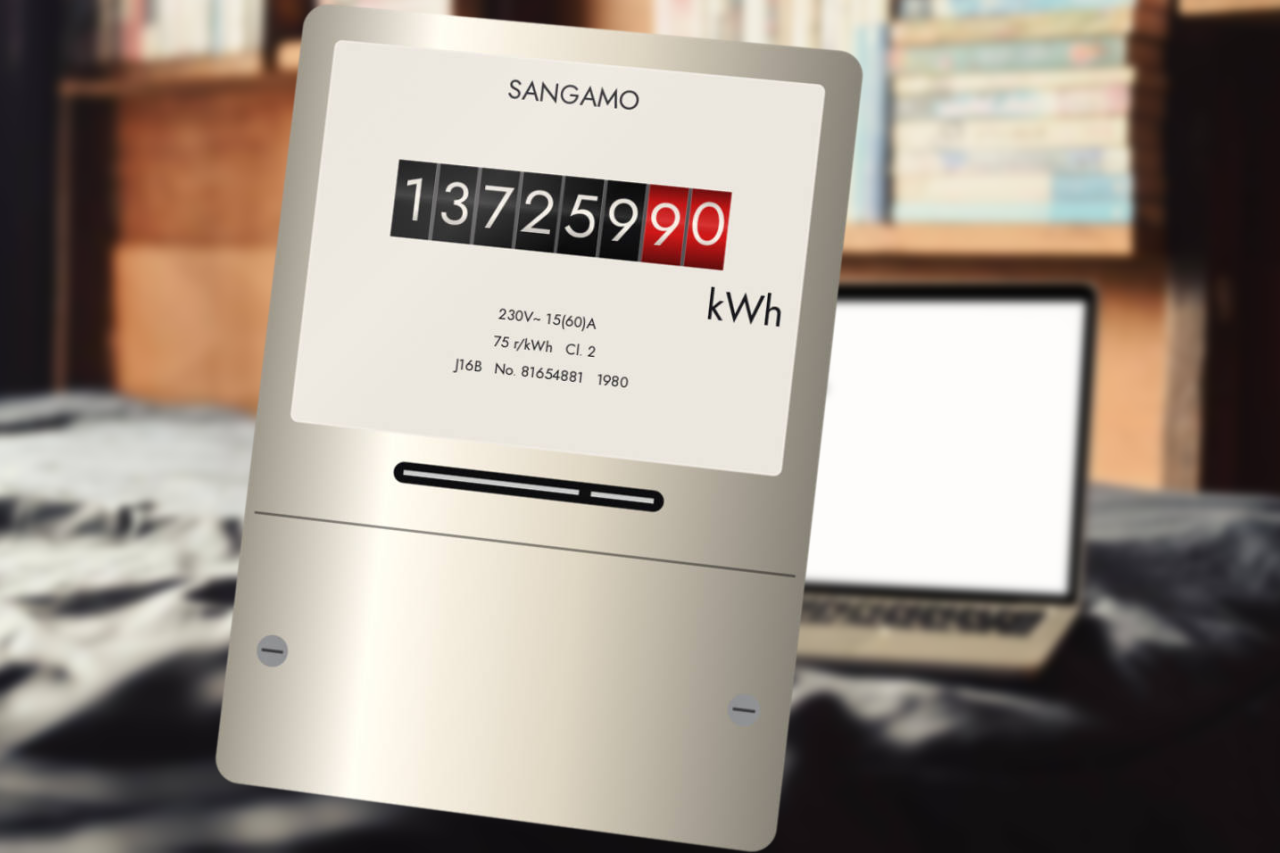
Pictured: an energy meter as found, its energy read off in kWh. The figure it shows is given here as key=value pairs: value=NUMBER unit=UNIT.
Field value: value=137259.90 unit=kWh
